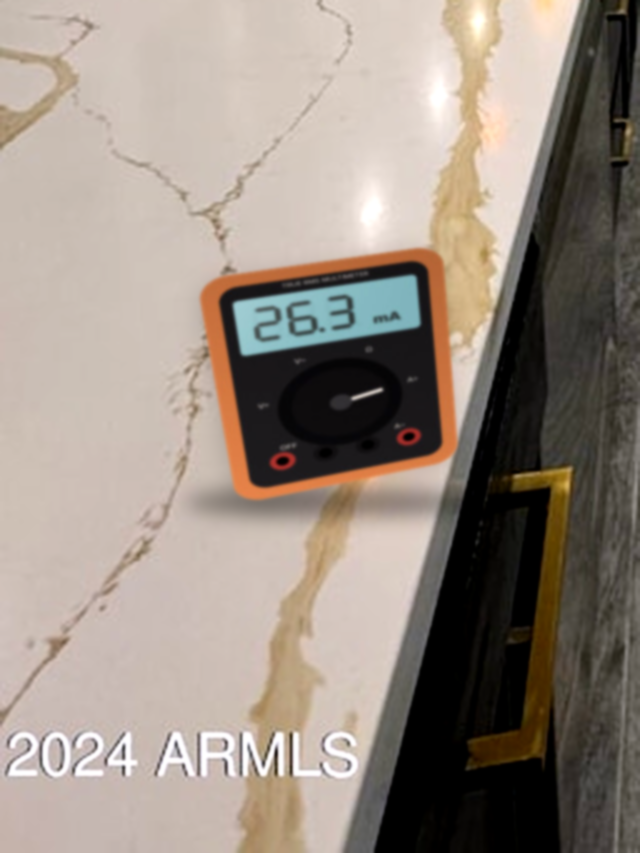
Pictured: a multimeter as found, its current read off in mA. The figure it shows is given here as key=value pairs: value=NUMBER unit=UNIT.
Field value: value=26.3 unit=mA
